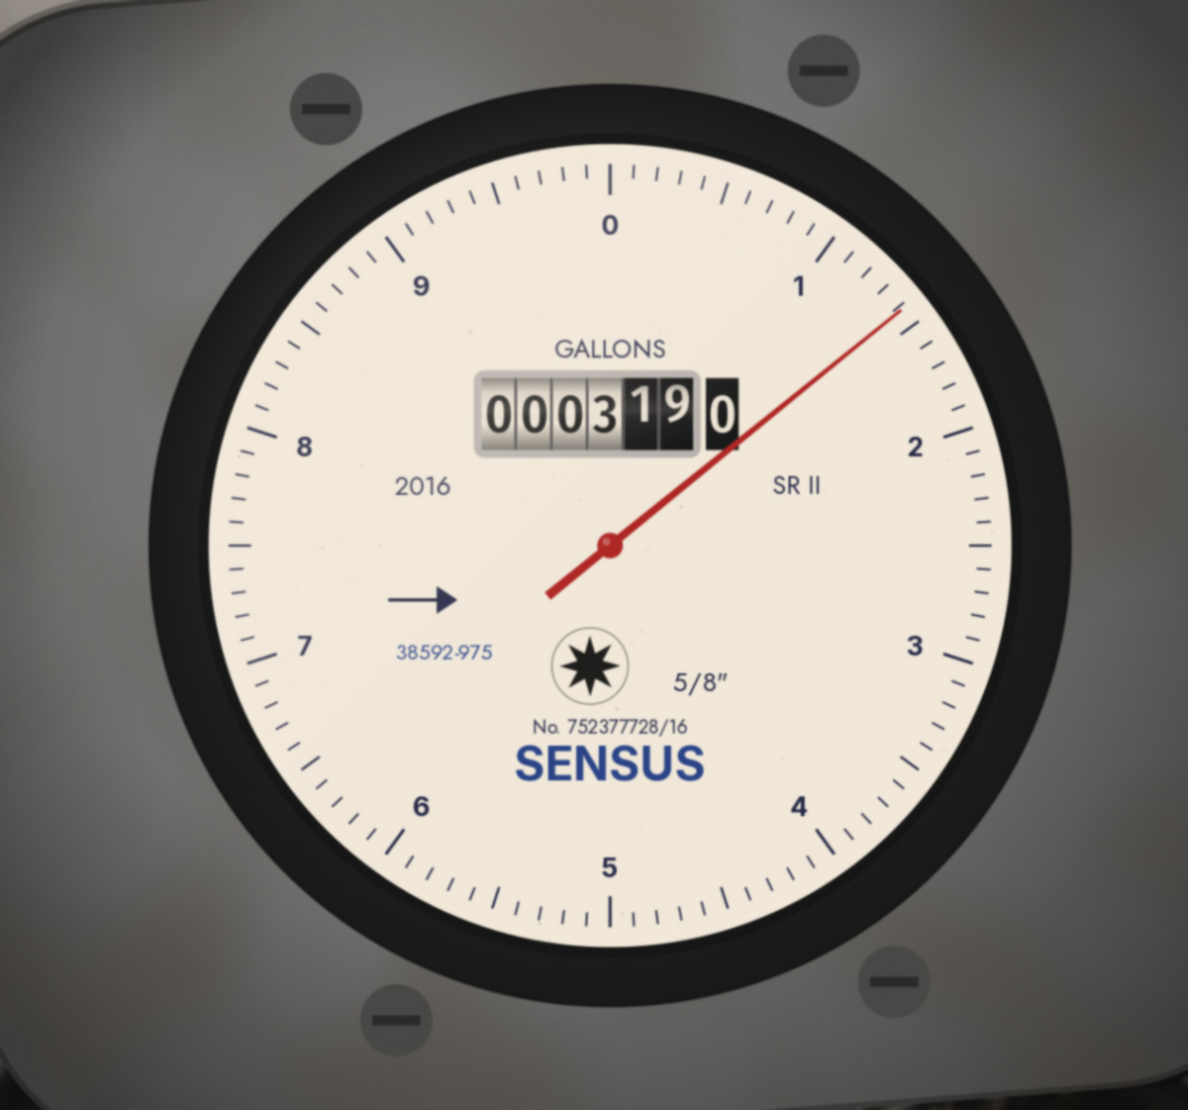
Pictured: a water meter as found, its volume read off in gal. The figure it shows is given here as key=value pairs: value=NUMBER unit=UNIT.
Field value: value=3191.4 unit=gal
